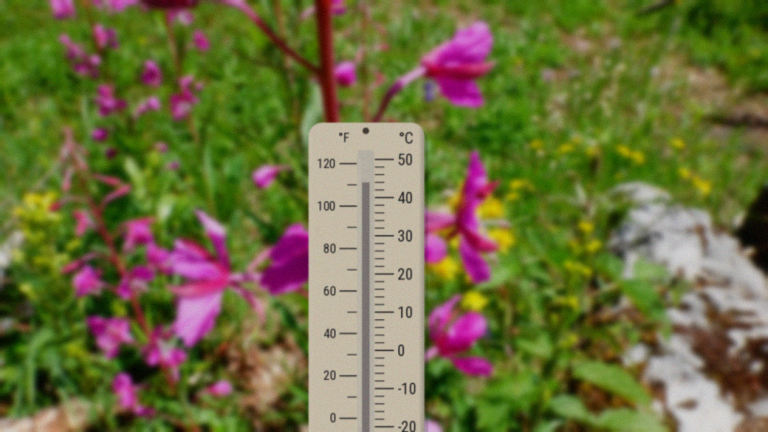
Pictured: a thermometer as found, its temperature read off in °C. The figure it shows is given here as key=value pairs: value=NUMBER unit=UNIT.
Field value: value=44 unit=°C
